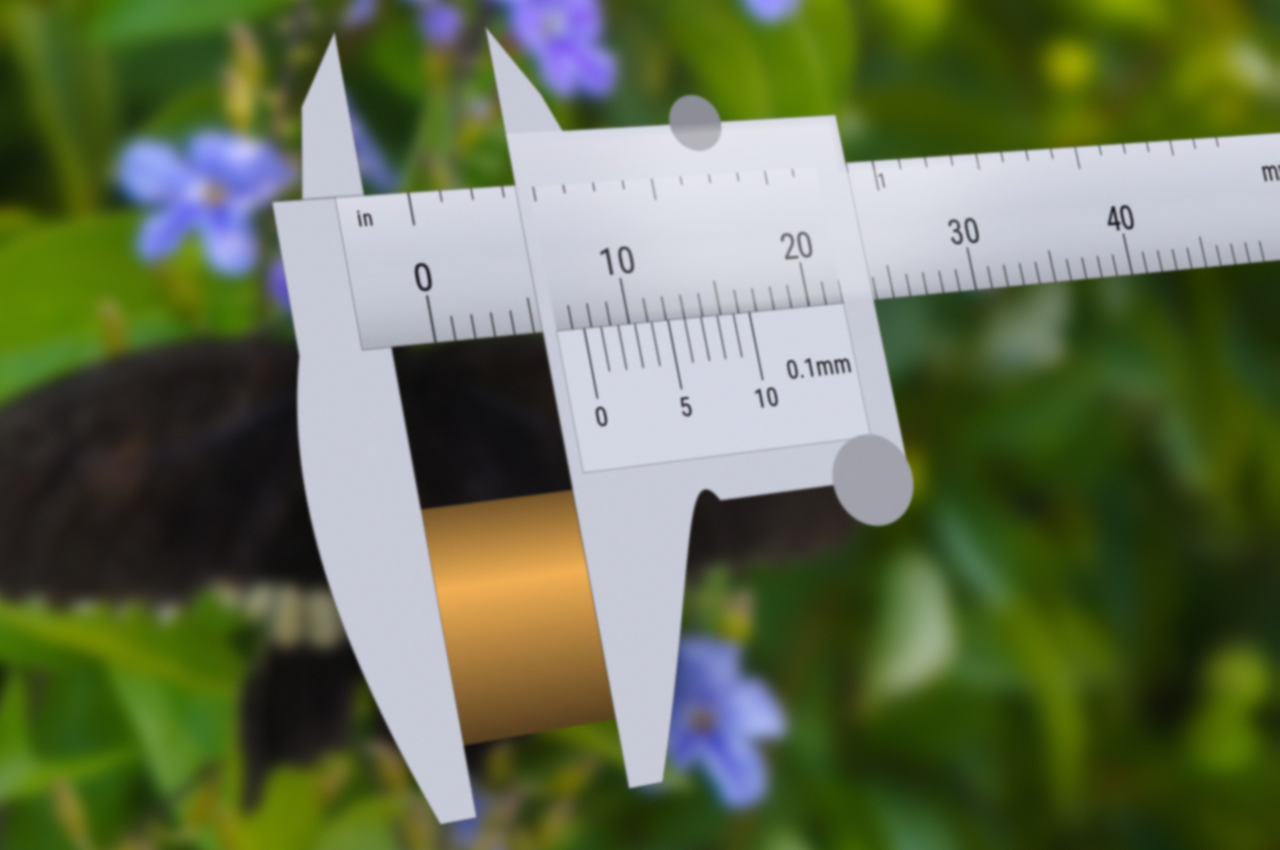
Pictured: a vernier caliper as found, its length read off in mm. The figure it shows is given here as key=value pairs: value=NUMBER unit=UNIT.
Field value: value=7.6 unit=mm
